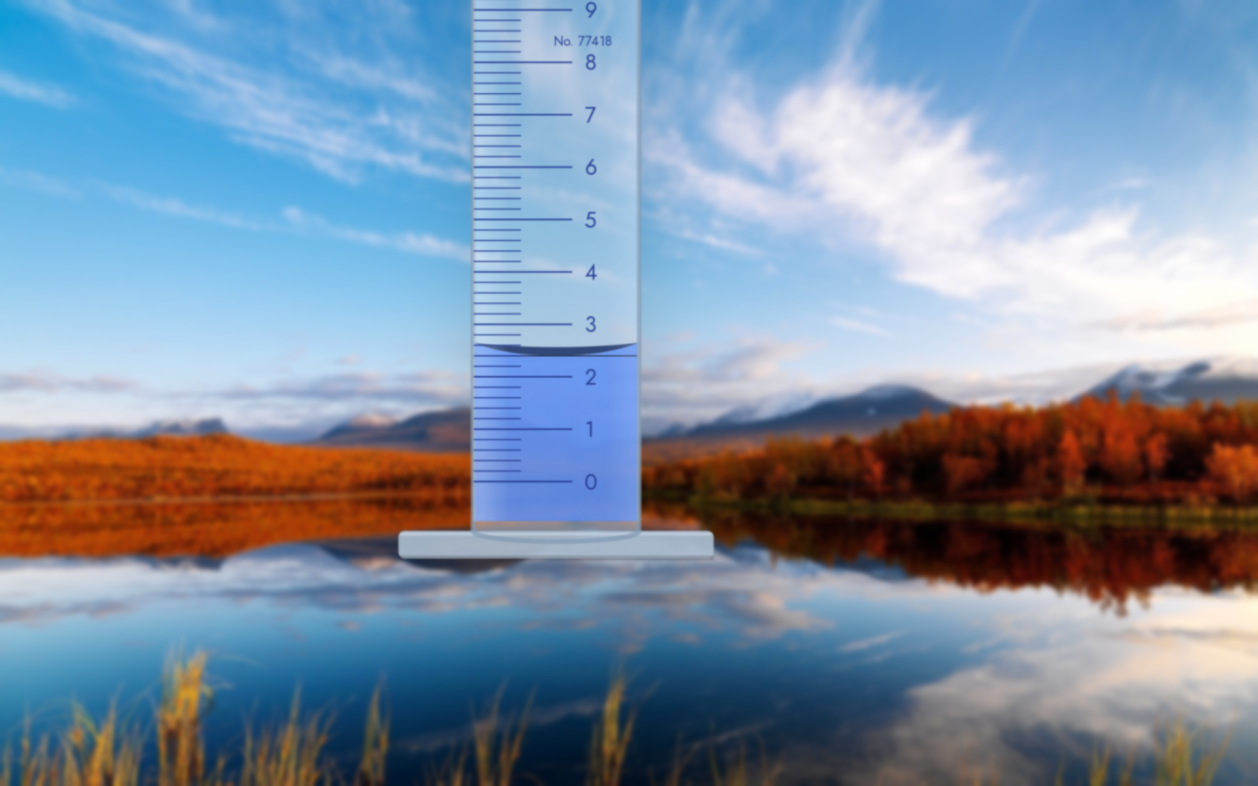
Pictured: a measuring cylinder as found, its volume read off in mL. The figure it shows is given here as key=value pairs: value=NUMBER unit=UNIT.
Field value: value=2.4 unit=mL
